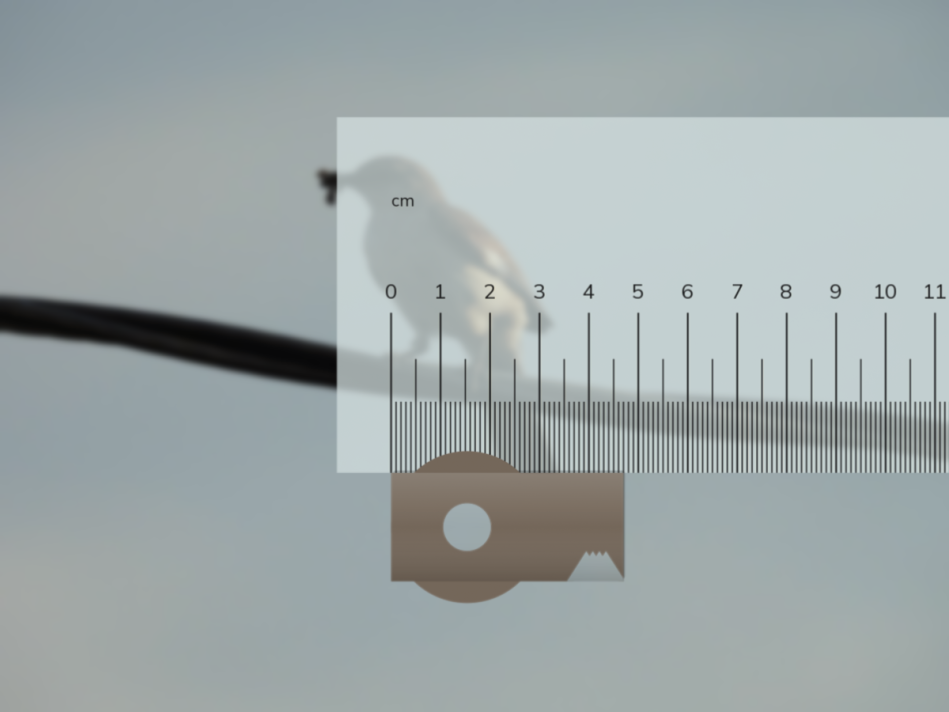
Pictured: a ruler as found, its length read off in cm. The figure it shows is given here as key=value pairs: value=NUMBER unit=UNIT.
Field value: value=4.7 unit=cm
